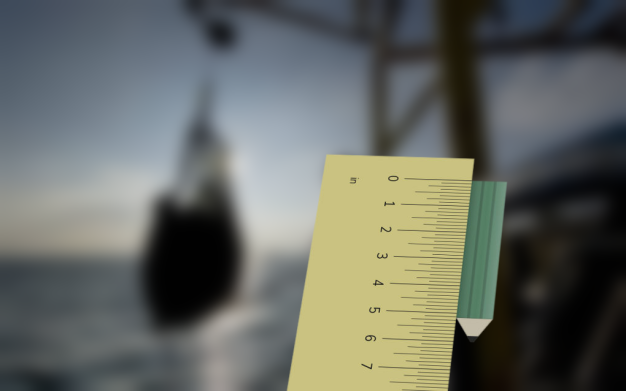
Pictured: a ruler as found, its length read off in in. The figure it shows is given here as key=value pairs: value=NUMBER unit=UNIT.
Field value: value=6 unit=in
